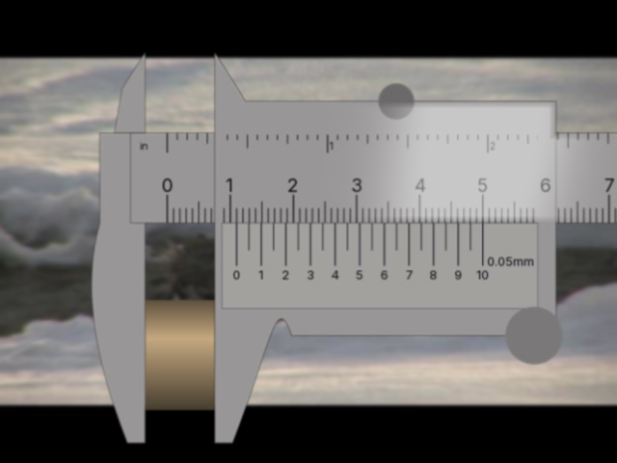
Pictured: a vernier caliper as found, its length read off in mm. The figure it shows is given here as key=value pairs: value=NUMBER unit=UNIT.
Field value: value=11.0 unit=mm
